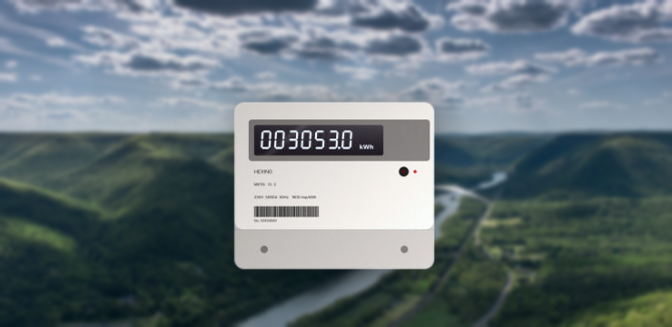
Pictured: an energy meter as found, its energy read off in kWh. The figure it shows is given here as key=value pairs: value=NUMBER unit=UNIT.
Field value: value=3053.0 unit=kWh
